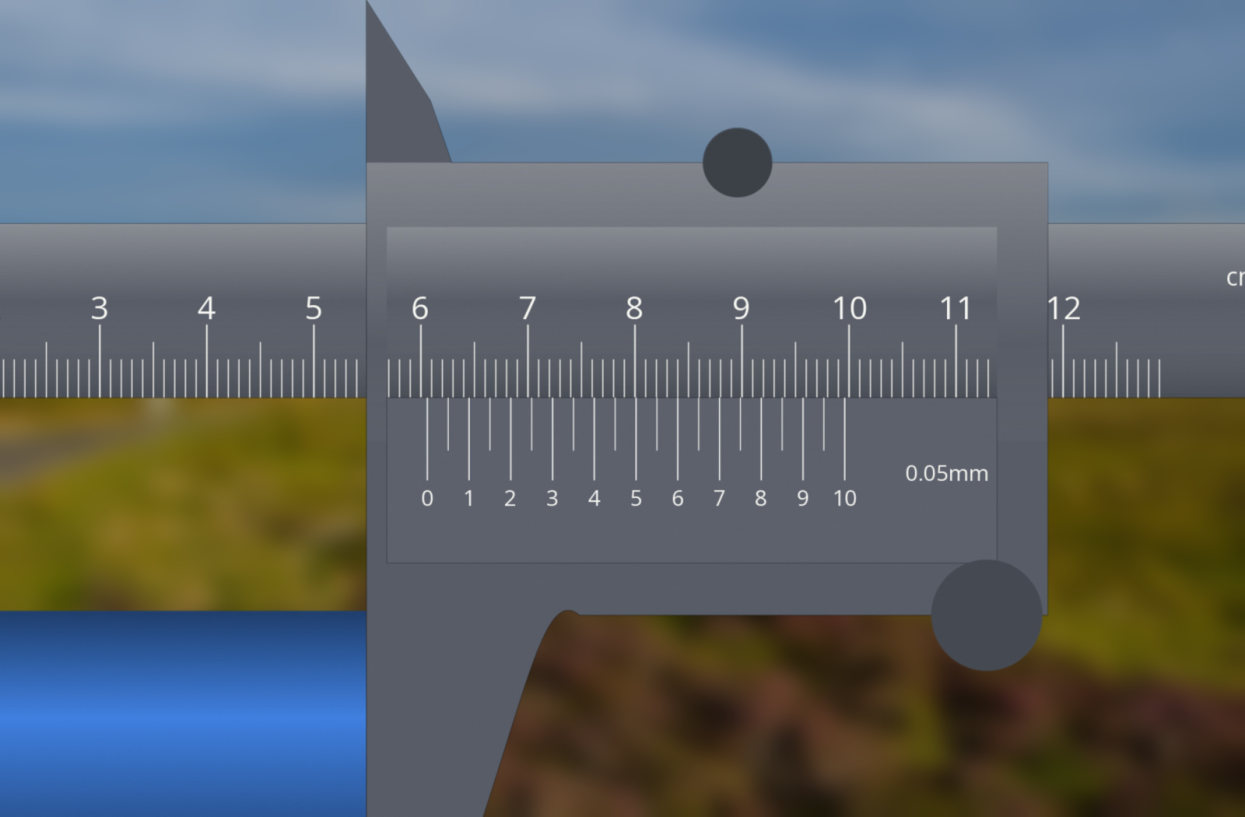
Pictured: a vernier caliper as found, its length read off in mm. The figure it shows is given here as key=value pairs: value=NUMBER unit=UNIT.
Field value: value=60.6 unit=mm
